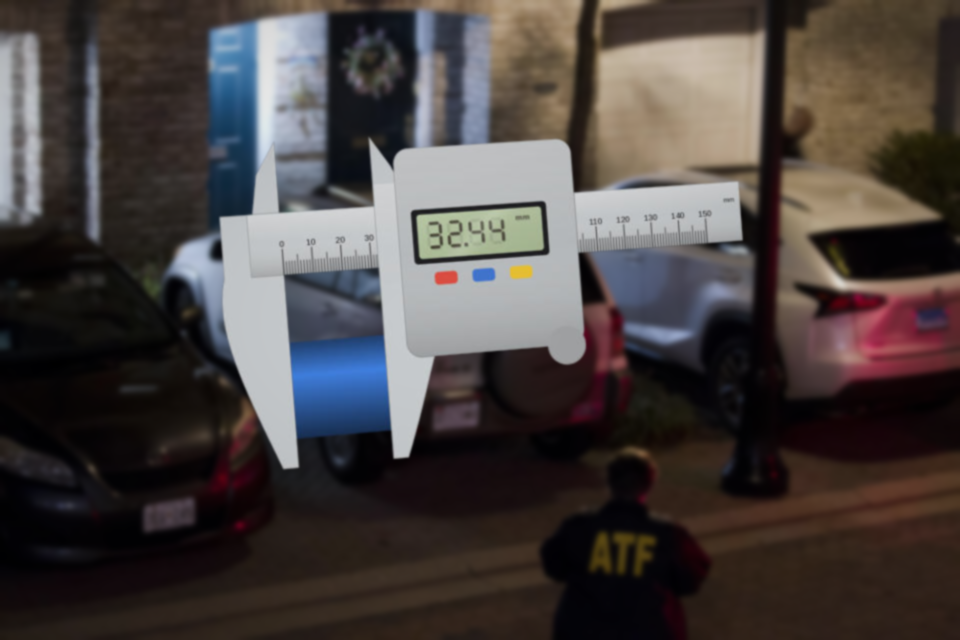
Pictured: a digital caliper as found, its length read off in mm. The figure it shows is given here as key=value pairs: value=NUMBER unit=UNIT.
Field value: value=32.44 unit=mm
